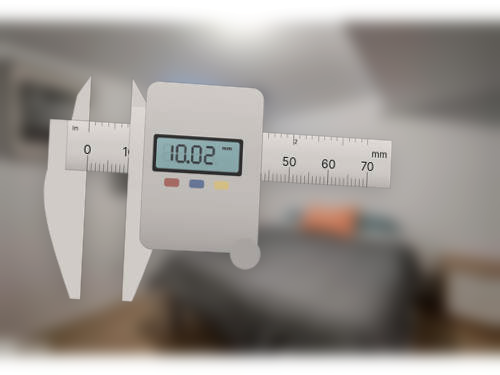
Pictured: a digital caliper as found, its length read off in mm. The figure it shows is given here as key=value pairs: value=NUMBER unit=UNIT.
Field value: value=10.02 unit=mm
